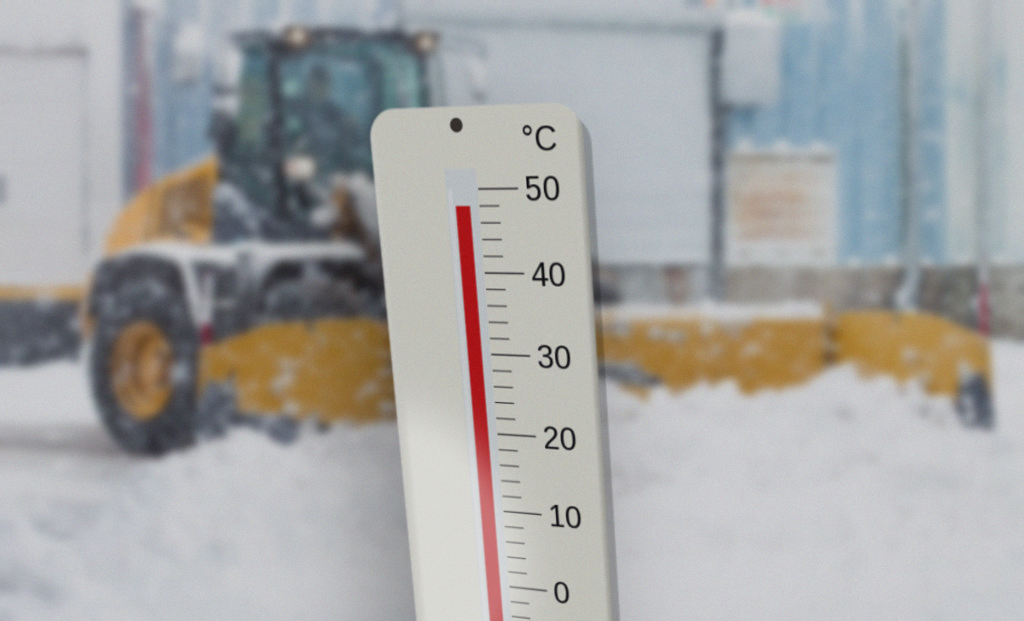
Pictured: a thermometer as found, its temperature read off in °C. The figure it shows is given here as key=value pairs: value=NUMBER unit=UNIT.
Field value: value=48 unit=°C
